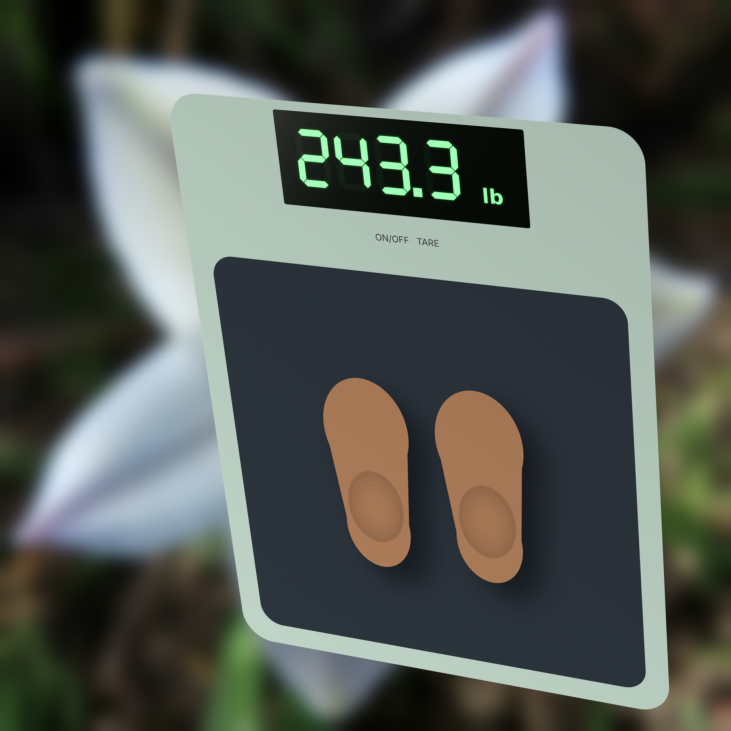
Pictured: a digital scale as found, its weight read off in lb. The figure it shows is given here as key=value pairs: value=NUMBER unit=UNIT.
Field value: value=243.3 unit=lb
